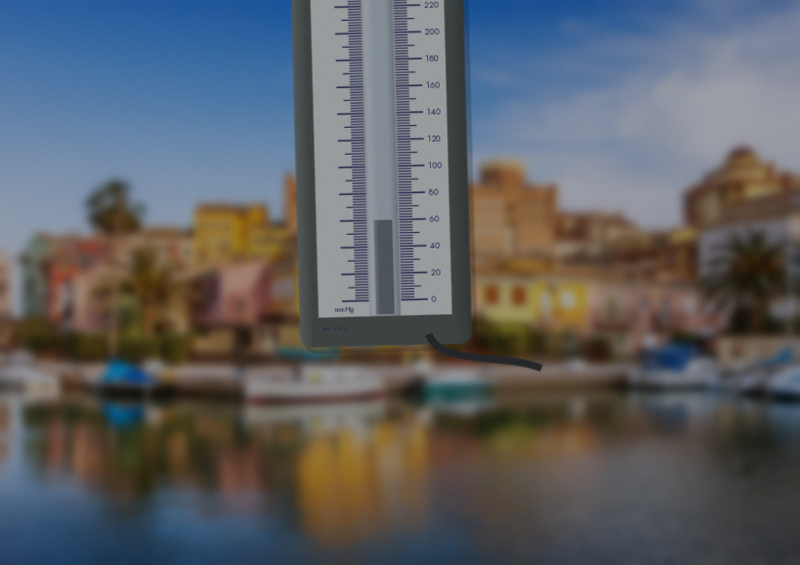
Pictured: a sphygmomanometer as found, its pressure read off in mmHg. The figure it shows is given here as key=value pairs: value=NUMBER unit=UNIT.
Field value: value=60 unit=mmHg
